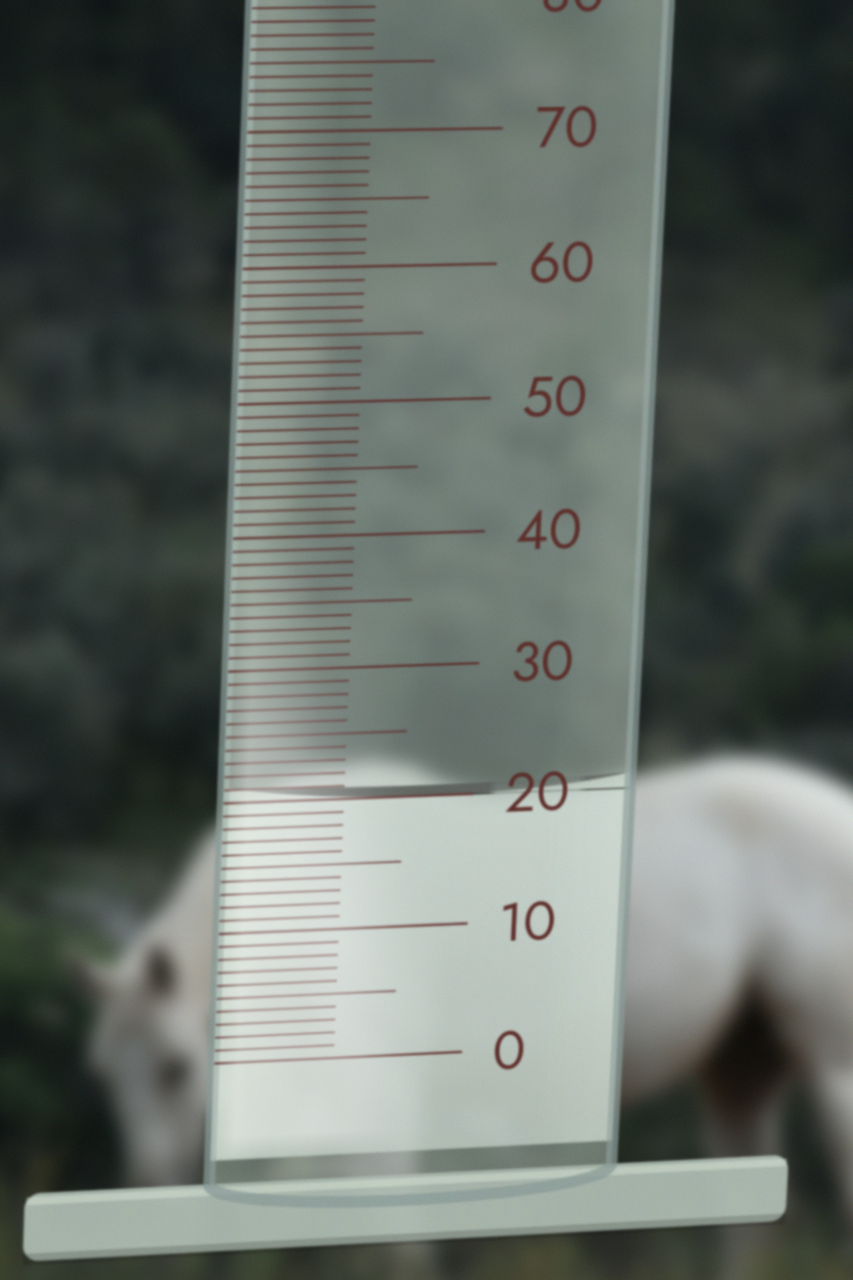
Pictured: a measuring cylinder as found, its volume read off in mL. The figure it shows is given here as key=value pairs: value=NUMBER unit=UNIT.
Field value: value=20 unit=mL
